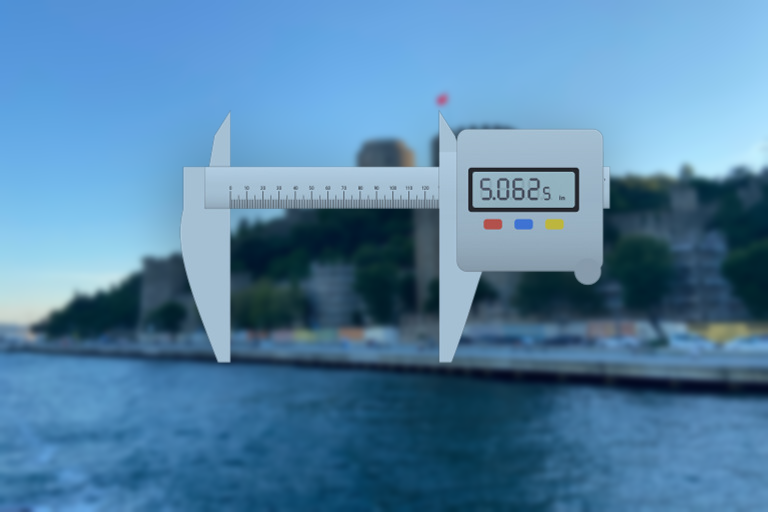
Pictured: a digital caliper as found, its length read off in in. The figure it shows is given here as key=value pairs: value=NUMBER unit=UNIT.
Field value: value=5.0625 unit=in
